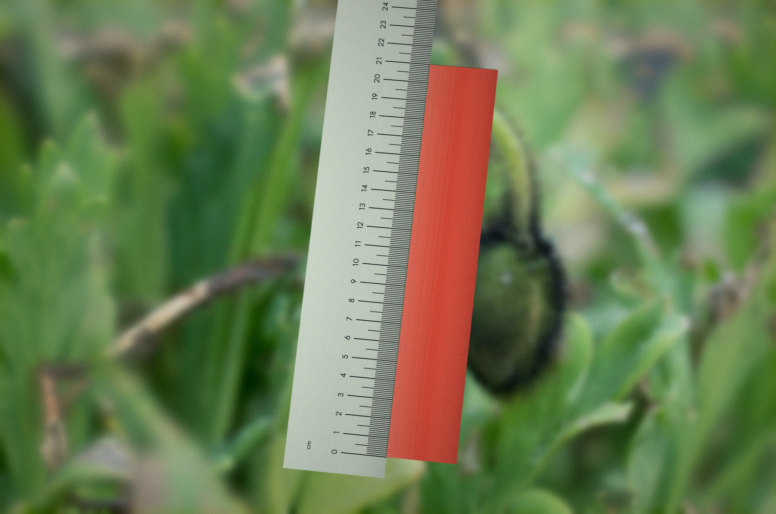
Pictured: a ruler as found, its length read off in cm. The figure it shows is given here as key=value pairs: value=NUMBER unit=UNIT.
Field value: value=21 unit=cm
